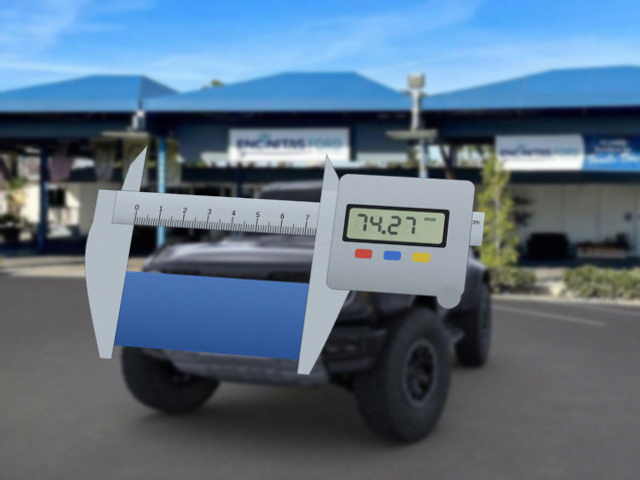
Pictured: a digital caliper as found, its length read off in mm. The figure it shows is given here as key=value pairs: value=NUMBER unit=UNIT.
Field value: value=74.27 unit=mm
